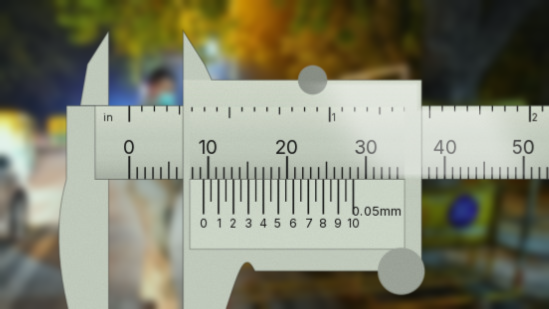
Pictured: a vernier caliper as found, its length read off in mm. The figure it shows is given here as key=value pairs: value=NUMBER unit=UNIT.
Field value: value=9.4 unit=mm
